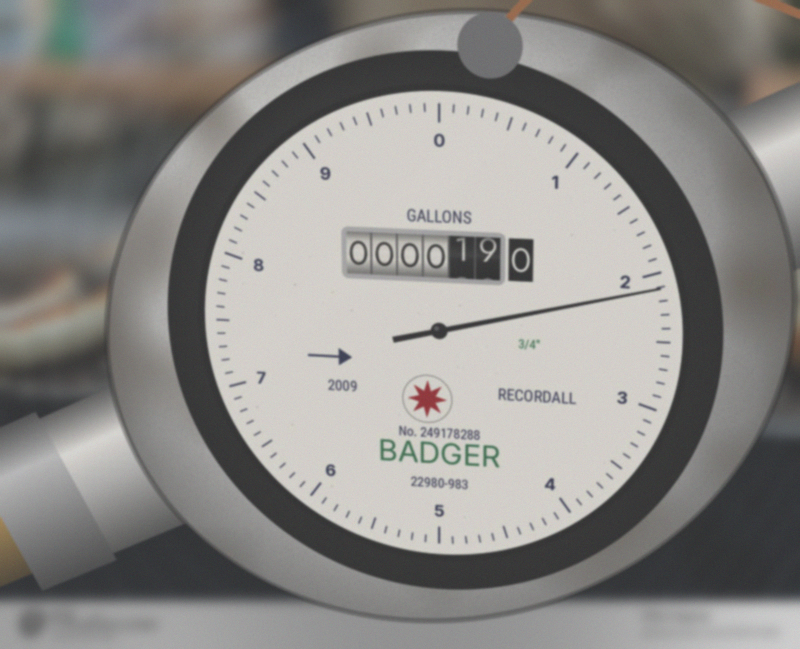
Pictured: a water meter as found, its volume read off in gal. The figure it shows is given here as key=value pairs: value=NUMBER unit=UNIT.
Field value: value=192.1 unit=gal
